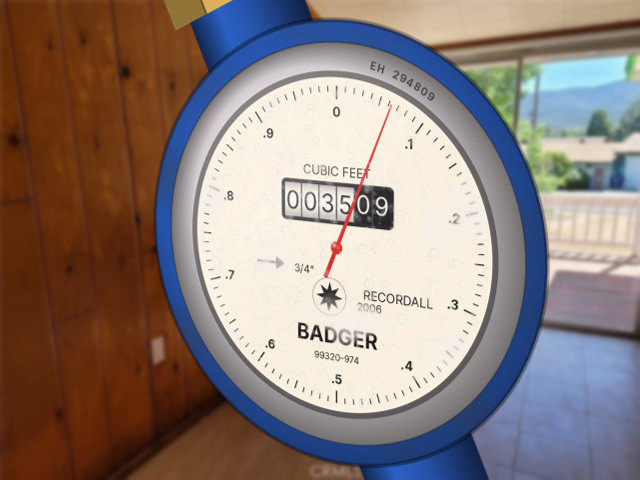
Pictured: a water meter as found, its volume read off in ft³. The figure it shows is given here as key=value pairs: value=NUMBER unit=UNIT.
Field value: value=3509.06 unit=ft³
